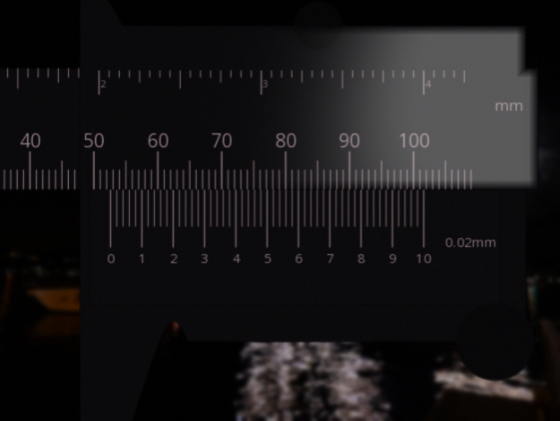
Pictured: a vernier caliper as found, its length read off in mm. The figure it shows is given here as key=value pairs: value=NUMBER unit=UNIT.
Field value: value=52.6 unit=mm
